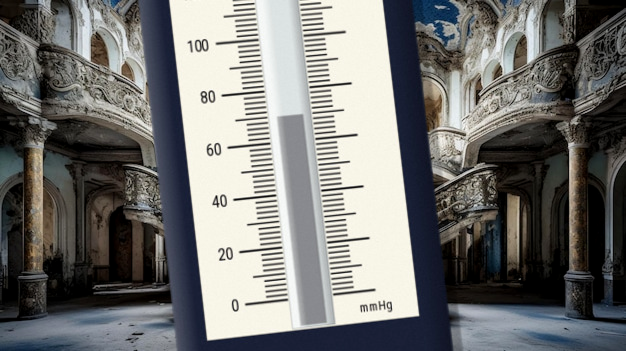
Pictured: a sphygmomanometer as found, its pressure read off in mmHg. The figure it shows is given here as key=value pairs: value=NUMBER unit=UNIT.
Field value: value=70 unit=mmHg
